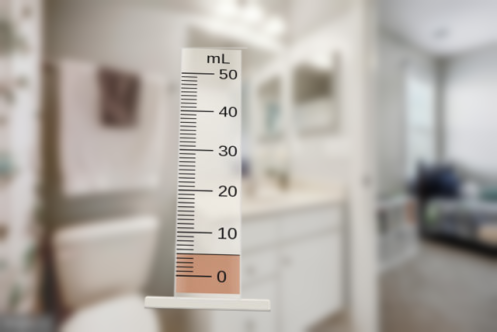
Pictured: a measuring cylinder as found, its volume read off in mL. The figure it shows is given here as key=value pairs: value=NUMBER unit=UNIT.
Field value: value=5 unit=mL
